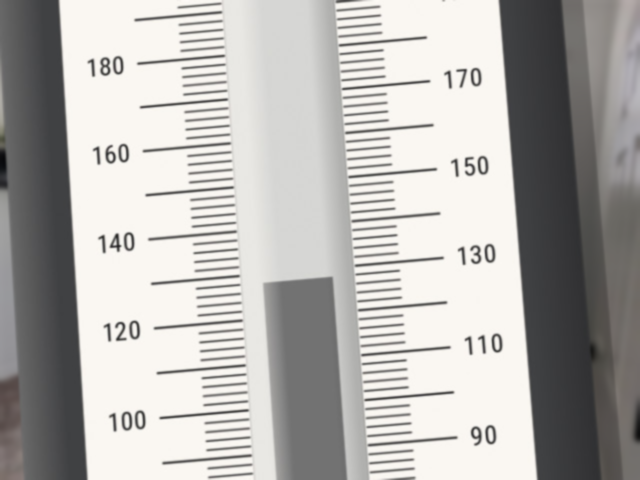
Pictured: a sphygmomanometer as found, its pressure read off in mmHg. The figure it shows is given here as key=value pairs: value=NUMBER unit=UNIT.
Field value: value=128 unit=mmHg
